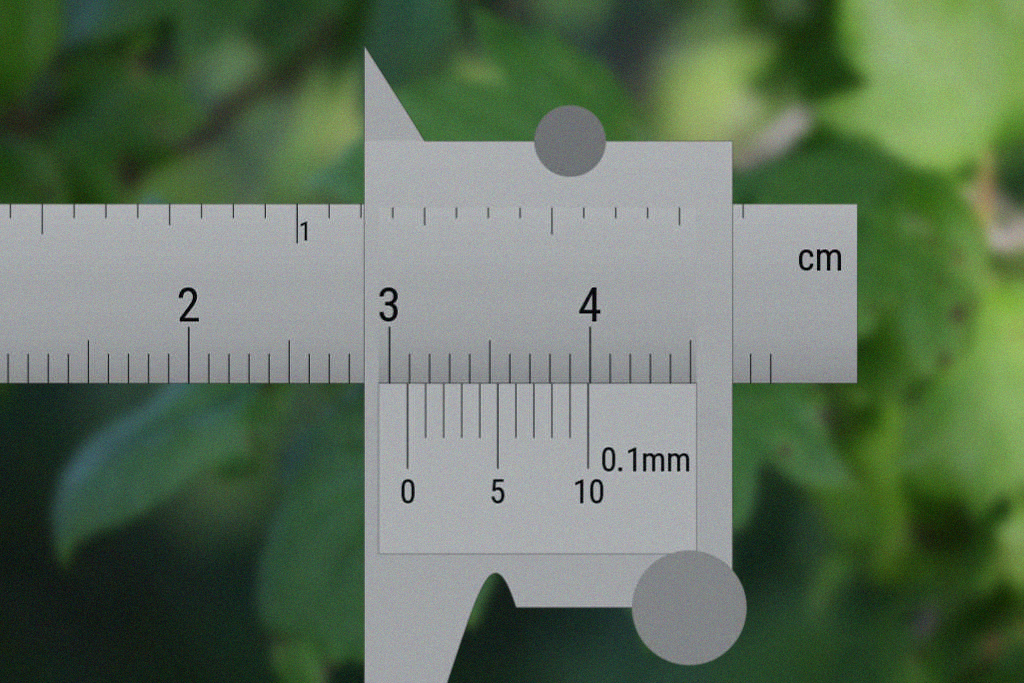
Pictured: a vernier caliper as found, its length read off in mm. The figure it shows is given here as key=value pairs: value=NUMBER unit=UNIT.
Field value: value=30.9 unit=mm
